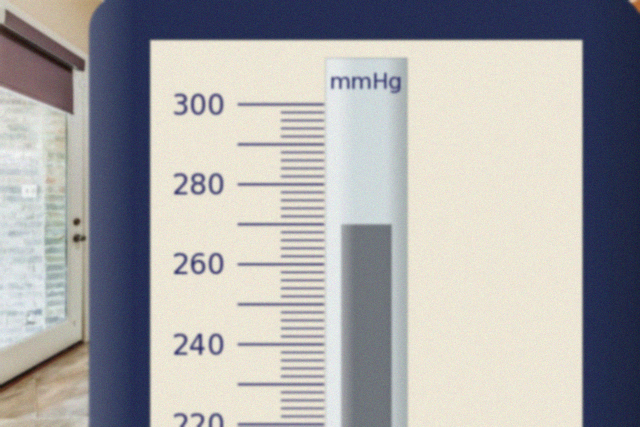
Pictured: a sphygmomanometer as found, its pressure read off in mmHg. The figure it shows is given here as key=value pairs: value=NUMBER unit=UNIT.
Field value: value=270 unit=mmHg
